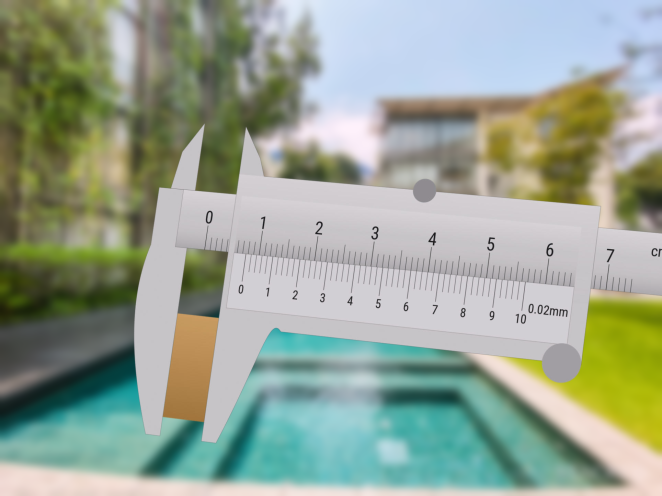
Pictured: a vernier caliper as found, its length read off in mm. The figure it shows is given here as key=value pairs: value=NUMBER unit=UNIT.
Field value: value=7.6 unit=mm
